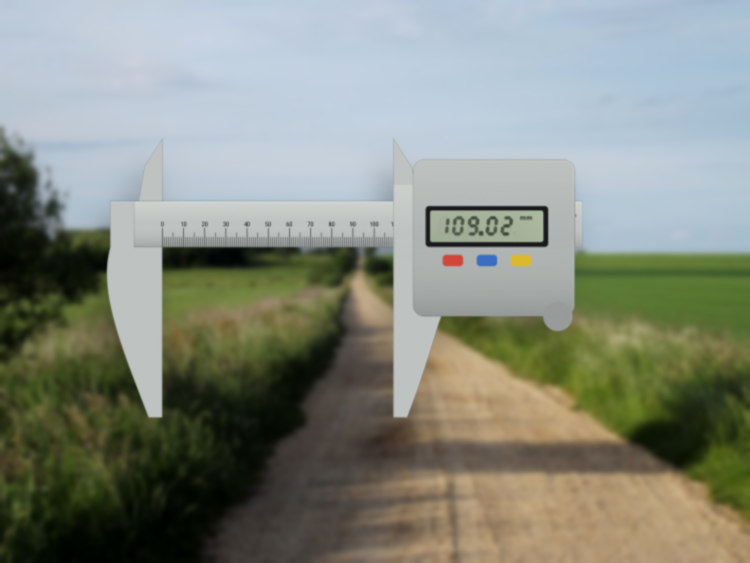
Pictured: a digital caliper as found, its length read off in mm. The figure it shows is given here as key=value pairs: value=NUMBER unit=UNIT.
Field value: value=109.02 unit=mm
